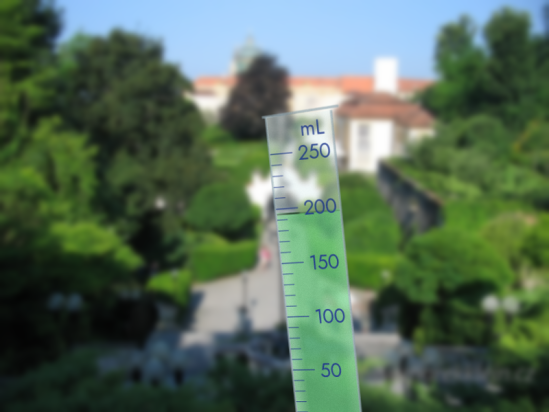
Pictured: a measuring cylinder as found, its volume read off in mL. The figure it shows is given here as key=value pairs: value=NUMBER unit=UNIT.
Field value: value=195 unit=mL
